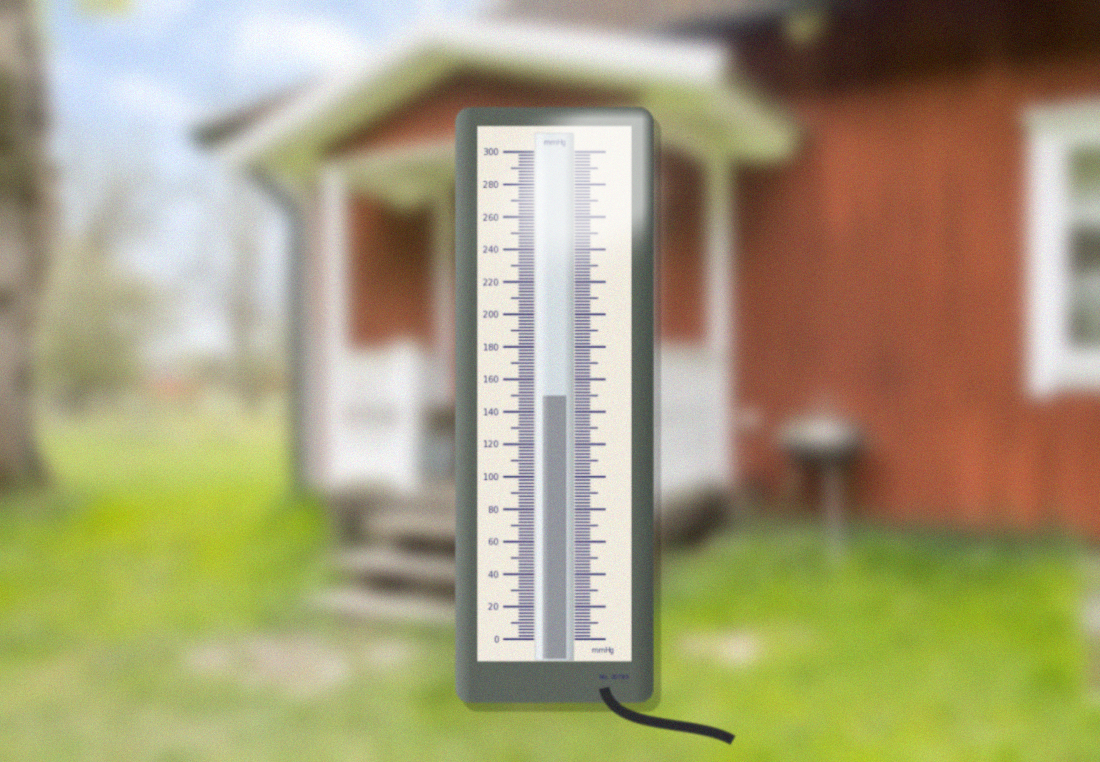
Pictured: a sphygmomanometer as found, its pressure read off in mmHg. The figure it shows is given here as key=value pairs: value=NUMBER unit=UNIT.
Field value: value=150 unit=mmHg
